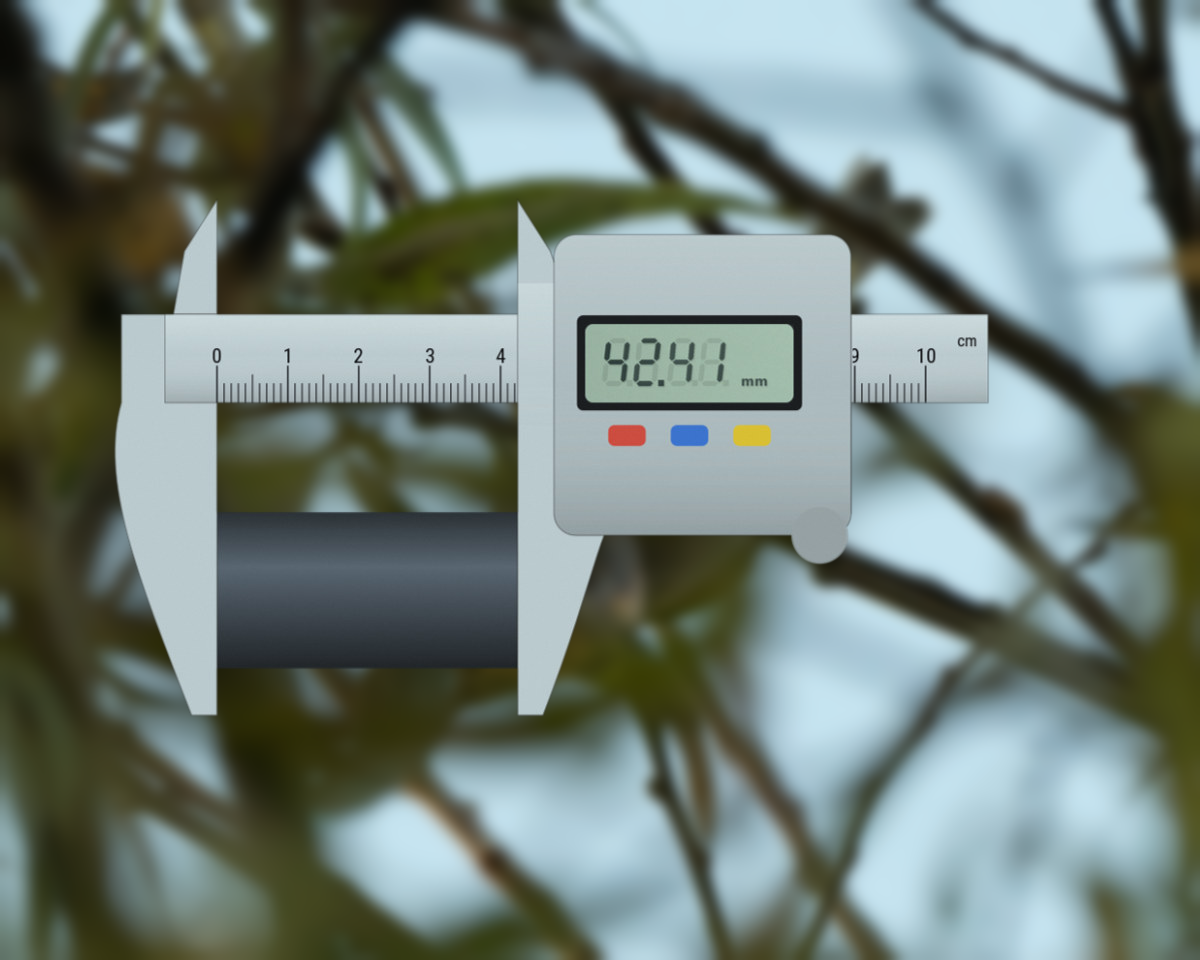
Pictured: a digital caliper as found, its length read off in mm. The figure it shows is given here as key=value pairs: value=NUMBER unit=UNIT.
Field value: value=42.41 unit=mm
